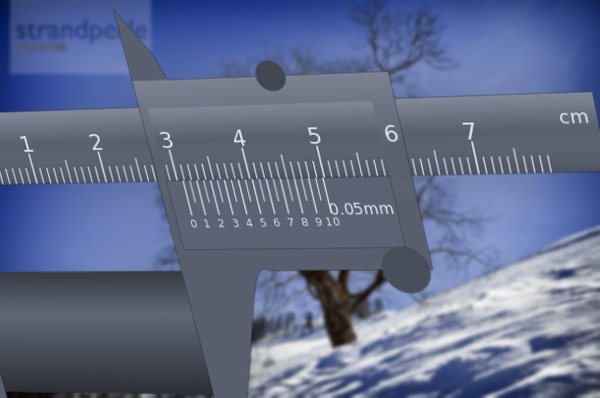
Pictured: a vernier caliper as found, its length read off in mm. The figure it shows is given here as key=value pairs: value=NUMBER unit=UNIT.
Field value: value=30.8 unit=mm
